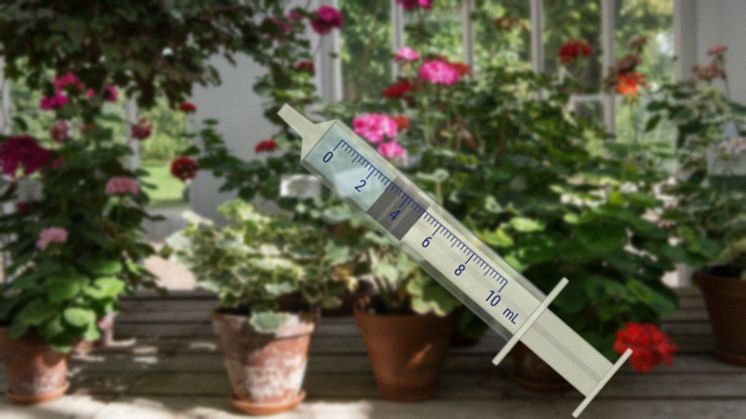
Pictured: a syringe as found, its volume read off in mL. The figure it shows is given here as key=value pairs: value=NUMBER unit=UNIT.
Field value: value=3 unit=mL
